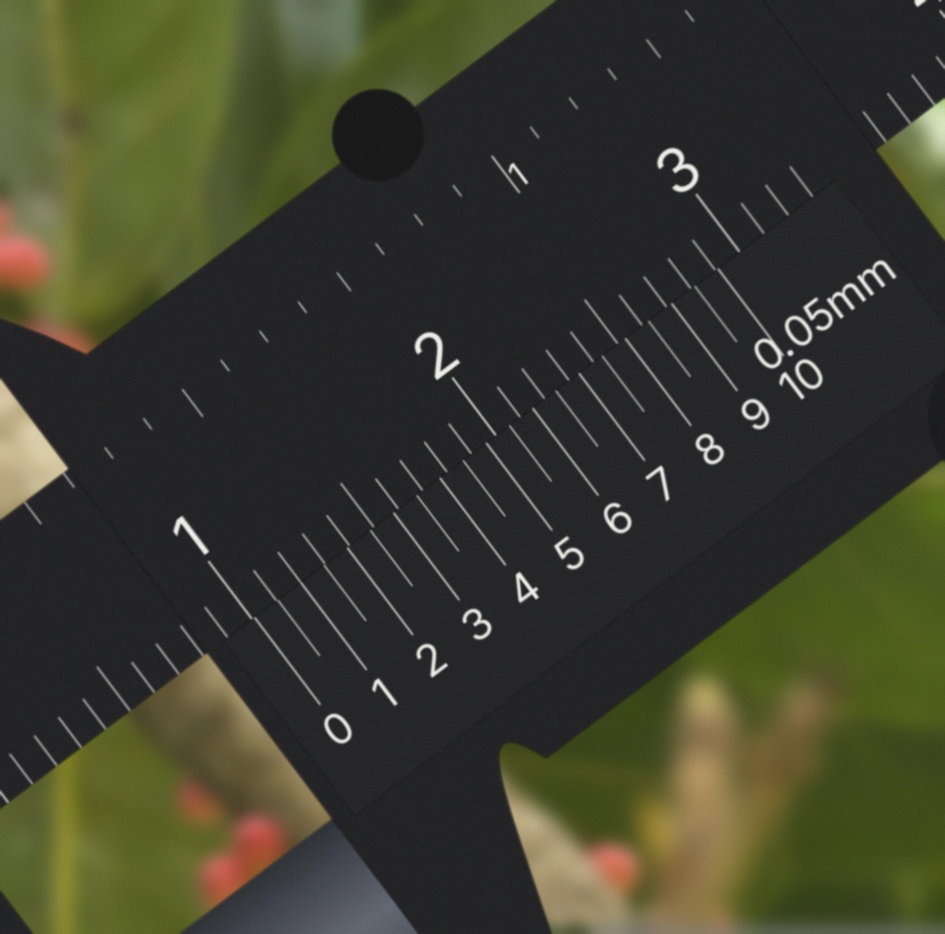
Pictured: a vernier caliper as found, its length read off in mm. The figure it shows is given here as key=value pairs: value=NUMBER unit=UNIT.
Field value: value=10.10 unit=mm
